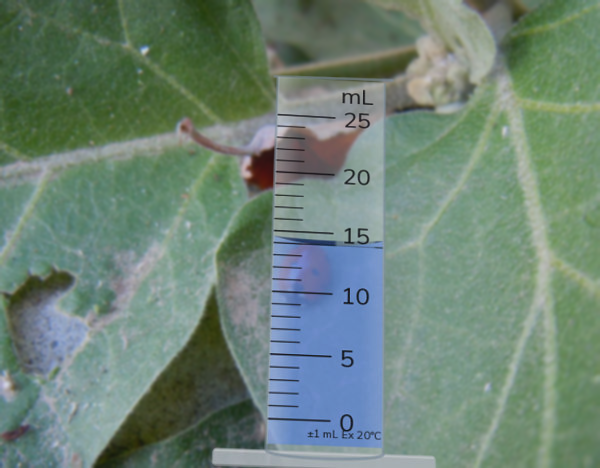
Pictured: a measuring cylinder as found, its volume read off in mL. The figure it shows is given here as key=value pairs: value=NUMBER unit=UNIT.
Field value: value=14 unit=mL
